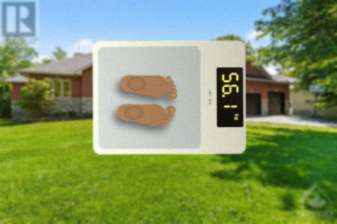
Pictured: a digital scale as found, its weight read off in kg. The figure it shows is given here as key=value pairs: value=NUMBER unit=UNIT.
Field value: value=56.1 unit=kg
